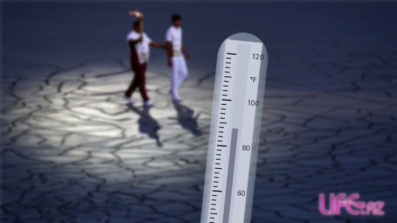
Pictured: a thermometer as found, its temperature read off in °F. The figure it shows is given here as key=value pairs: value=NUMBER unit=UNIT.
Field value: value=88 unit=°F
